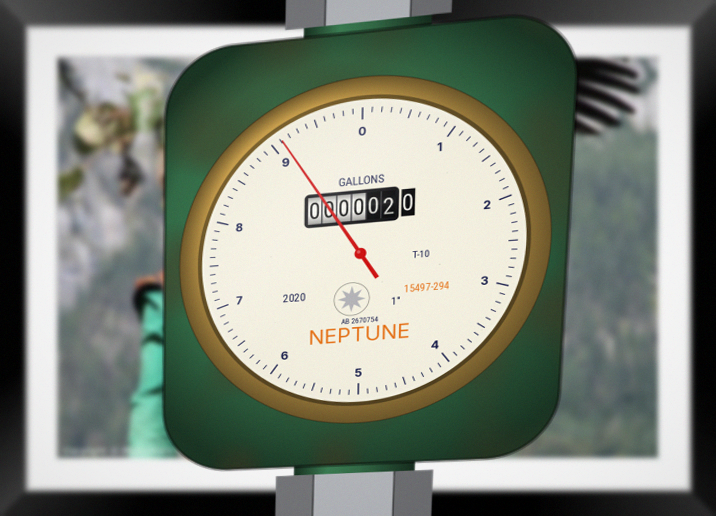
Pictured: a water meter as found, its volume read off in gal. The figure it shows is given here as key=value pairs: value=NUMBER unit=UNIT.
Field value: value=19.1 unit=gal
